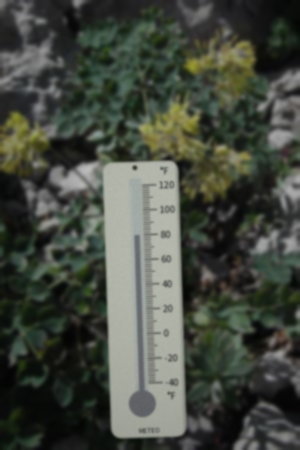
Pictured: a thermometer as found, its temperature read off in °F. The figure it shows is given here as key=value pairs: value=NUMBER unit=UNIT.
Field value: value=80 unit=°F
